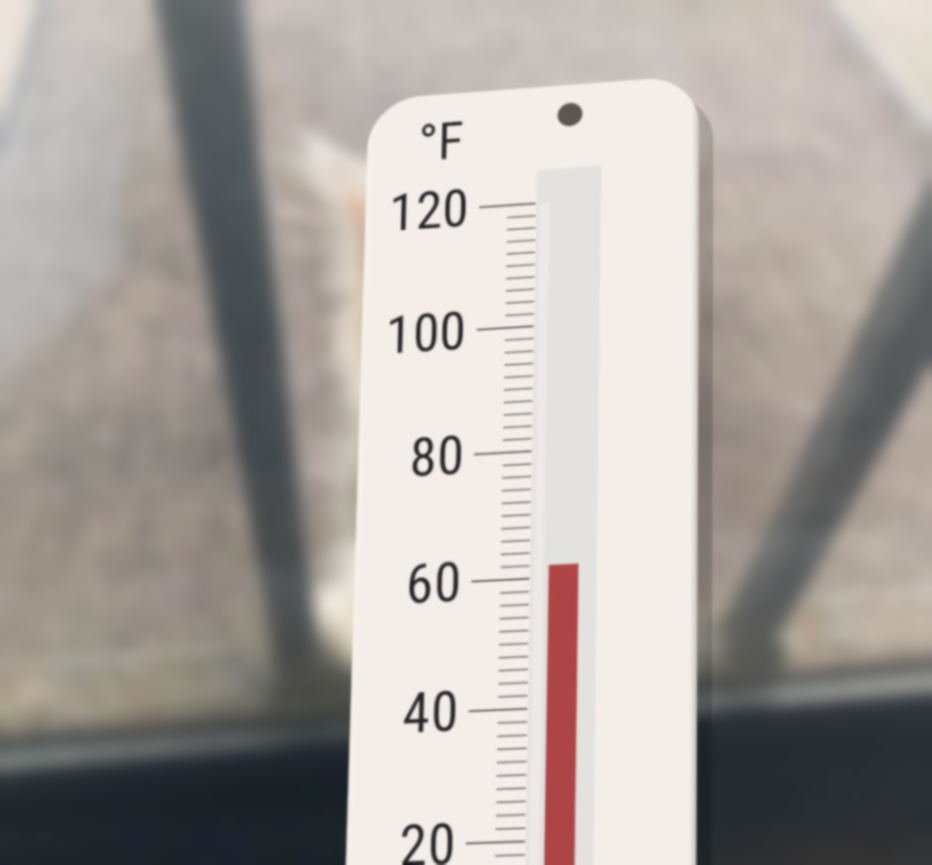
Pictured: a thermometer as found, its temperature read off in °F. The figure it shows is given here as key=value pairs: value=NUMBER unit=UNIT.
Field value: value=62 unit=°F
